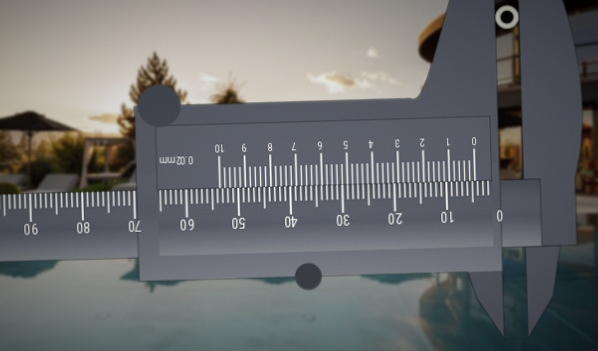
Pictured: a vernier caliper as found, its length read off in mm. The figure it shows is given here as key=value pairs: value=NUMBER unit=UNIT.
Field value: value=4.5 unit=mm
